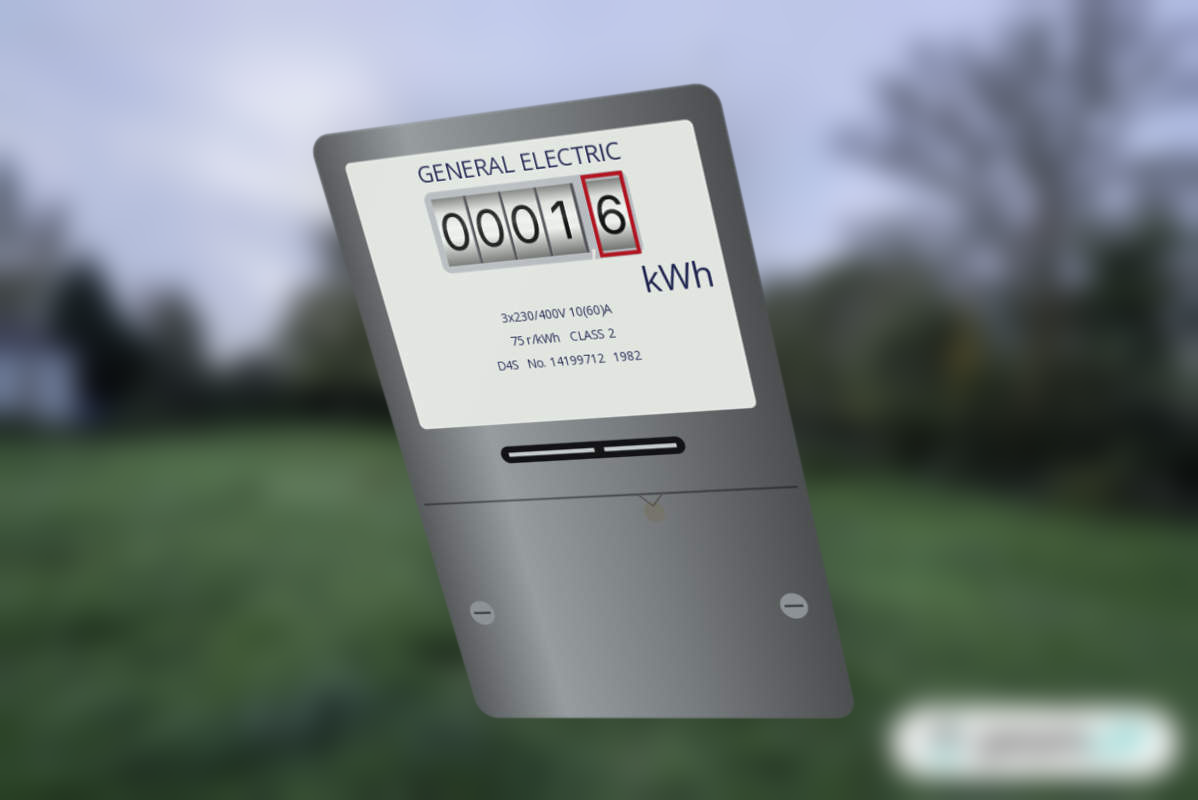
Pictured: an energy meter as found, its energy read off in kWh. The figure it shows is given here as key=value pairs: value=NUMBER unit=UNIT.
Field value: value=1.6 unit=kWh
